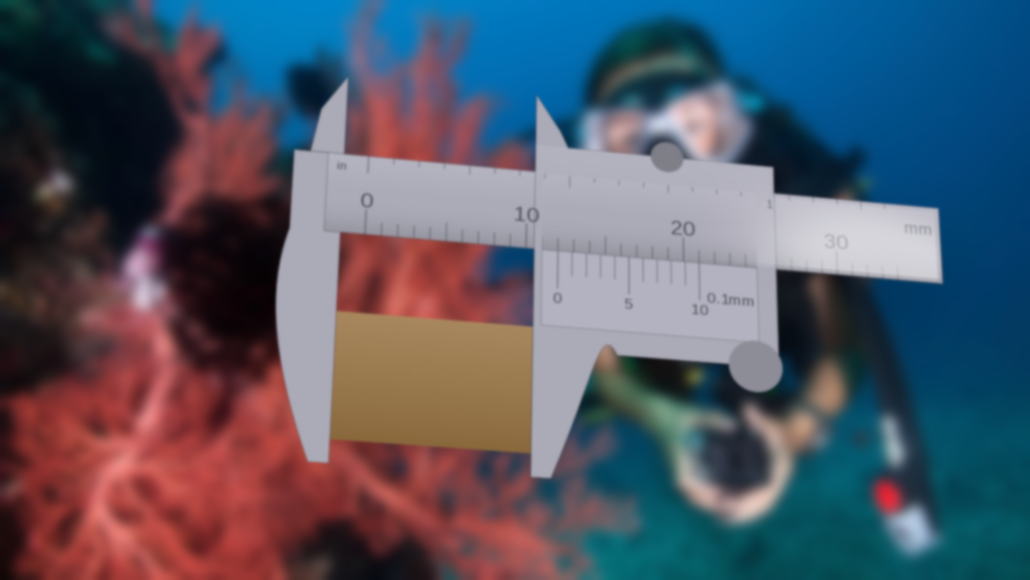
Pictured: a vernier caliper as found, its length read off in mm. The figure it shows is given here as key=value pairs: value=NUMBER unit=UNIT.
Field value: value=12.0 unit=mm
